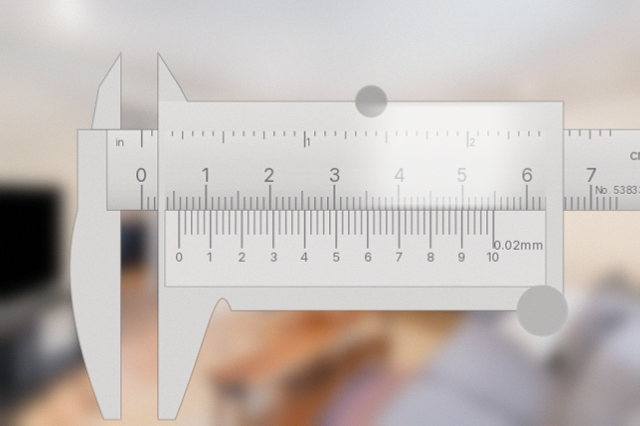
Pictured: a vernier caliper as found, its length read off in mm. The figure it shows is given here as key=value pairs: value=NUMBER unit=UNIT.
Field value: value=5.8 unit=mm
